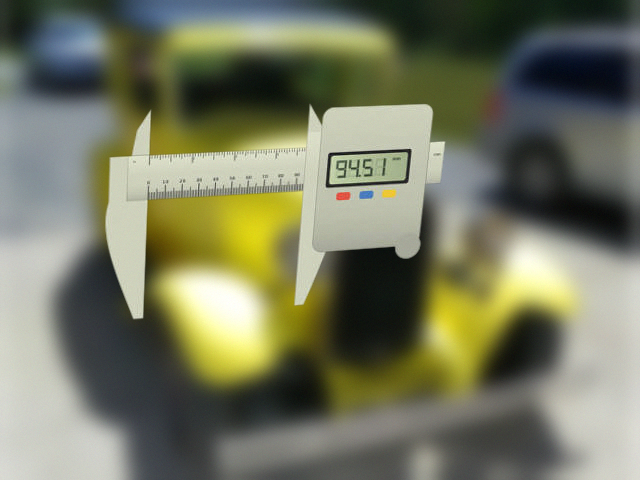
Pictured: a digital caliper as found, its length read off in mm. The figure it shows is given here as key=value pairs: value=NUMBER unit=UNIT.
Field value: value=94.51 unit=mm
